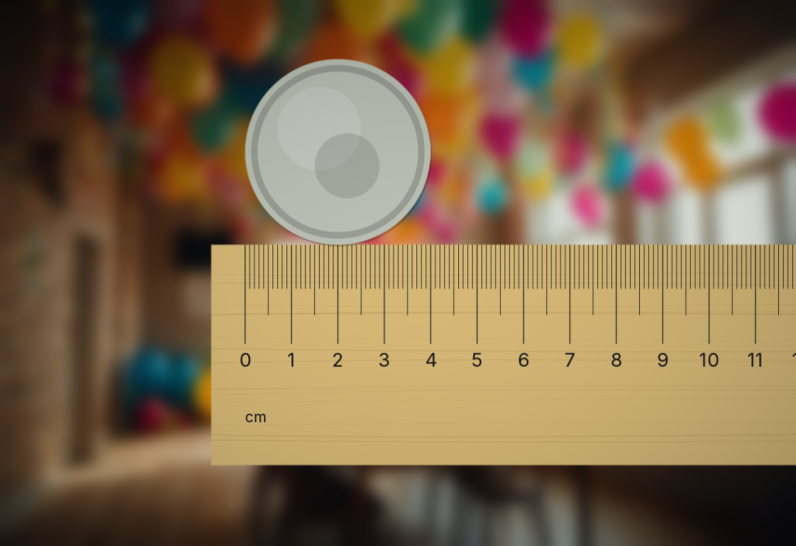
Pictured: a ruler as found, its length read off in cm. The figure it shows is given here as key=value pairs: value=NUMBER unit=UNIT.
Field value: value=4 unit=cm
